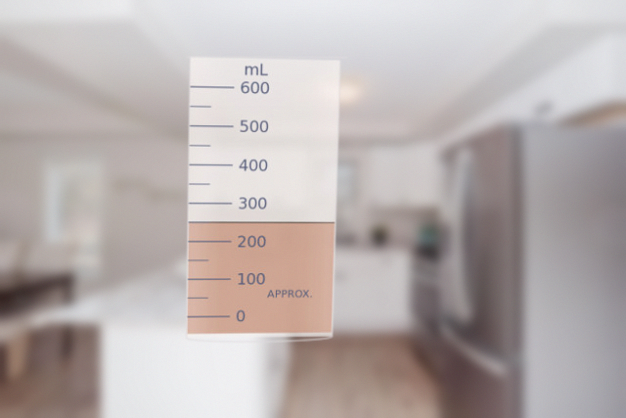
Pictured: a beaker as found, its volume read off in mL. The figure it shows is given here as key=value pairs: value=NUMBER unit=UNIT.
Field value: value=250 unit=mL
